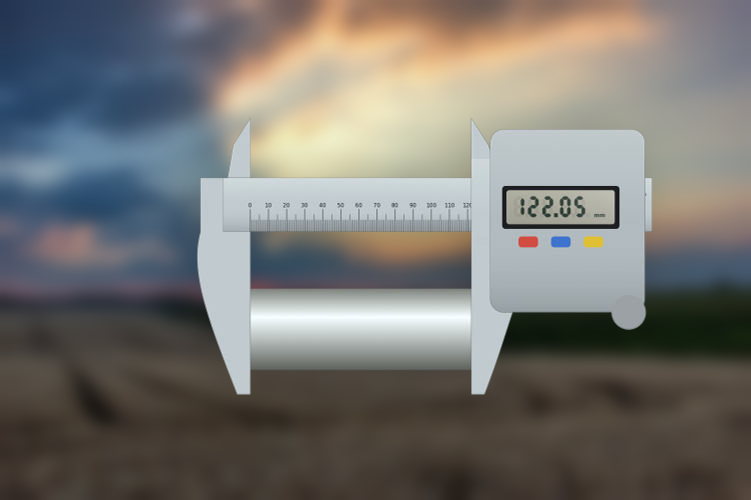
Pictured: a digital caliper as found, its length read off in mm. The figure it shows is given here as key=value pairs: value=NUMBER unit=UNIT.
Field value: value=122.05 unit=mm
